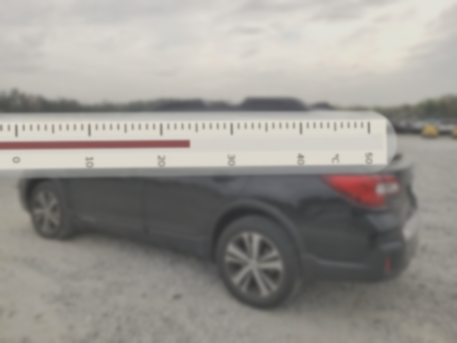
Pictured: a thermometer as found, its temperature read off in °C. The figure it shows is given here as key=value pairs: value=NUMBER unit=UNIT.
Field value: value=24 unit=°C
